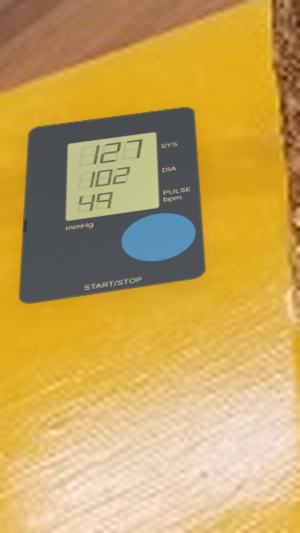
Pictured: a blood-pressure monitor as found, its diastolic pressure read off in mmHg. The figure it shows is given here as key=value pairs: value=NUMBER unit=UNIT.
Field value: value=102 unit=mmHg
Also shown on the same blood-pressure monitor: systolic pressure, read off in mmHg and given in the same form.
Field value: value=127 unit=mmHg
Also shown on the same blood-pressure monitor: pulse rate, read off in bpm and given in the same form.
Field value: value=49 unit=bpm
